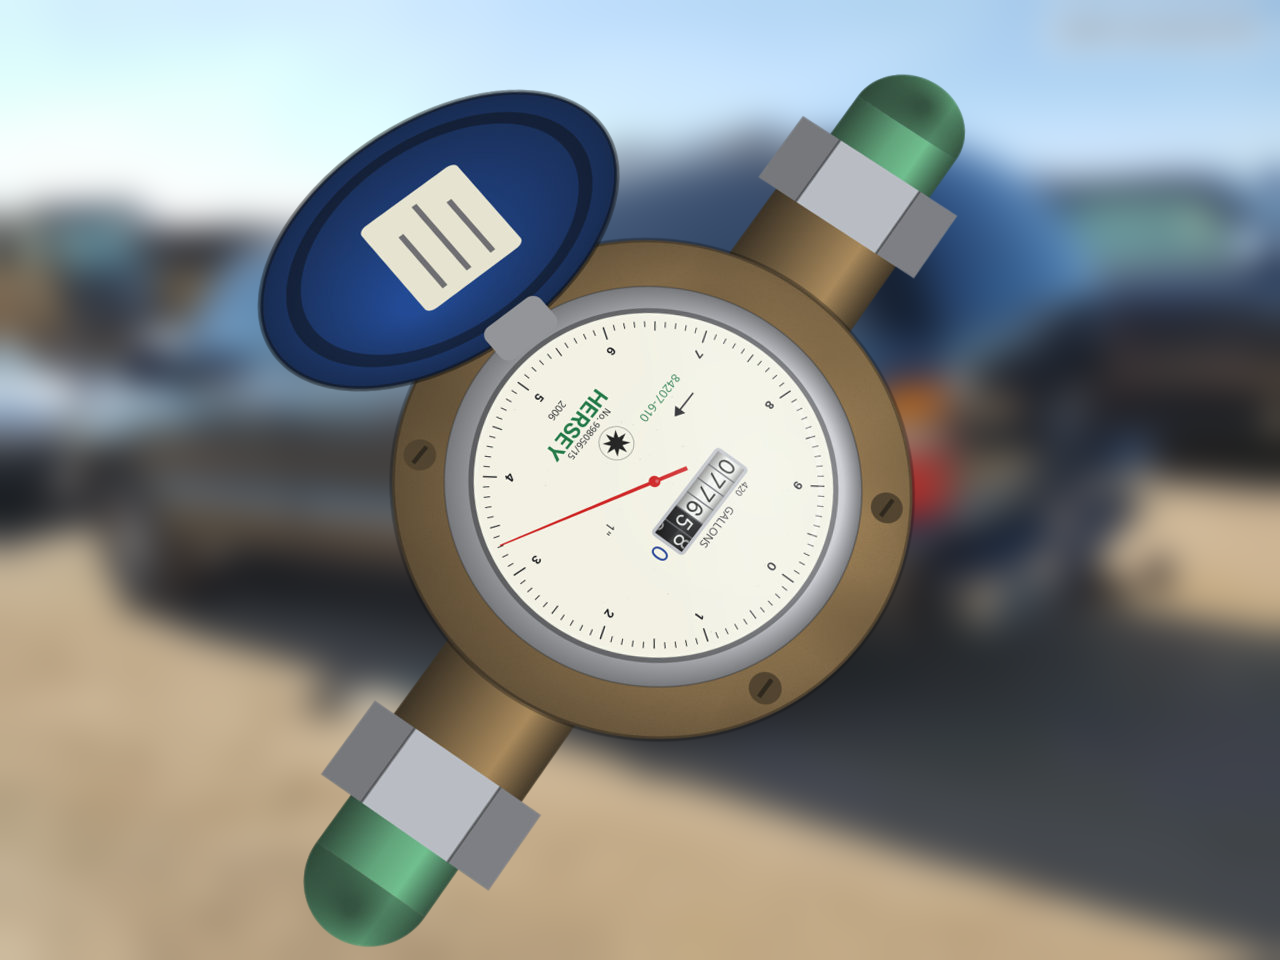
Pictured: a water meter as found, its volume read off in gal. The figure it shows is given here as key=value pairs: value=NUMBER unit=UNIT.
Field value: value=776583.3 unit=gal
